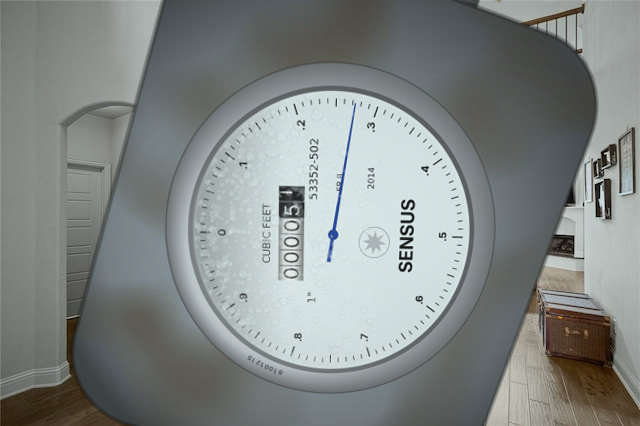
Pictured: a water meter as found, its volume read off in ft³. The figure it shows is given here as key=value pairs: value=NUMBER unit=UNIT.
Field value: value=51.27 unit=ft³
